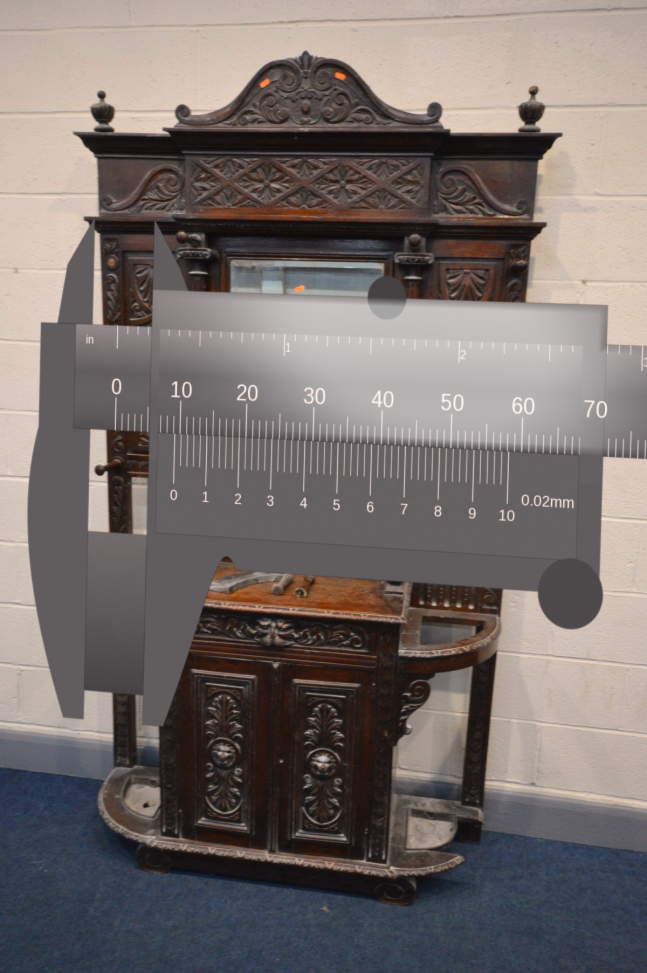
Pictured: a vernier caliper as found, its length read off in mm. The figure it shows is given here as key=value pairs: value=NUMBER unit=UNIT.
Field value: value=9.2 unit=mm
